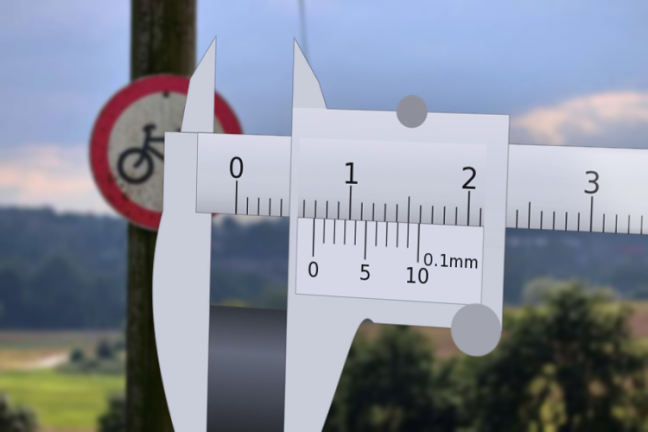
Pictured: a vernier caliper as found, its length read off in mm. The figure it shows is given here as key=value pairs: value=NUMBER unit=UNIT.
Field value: value=6.9 unit=mm
